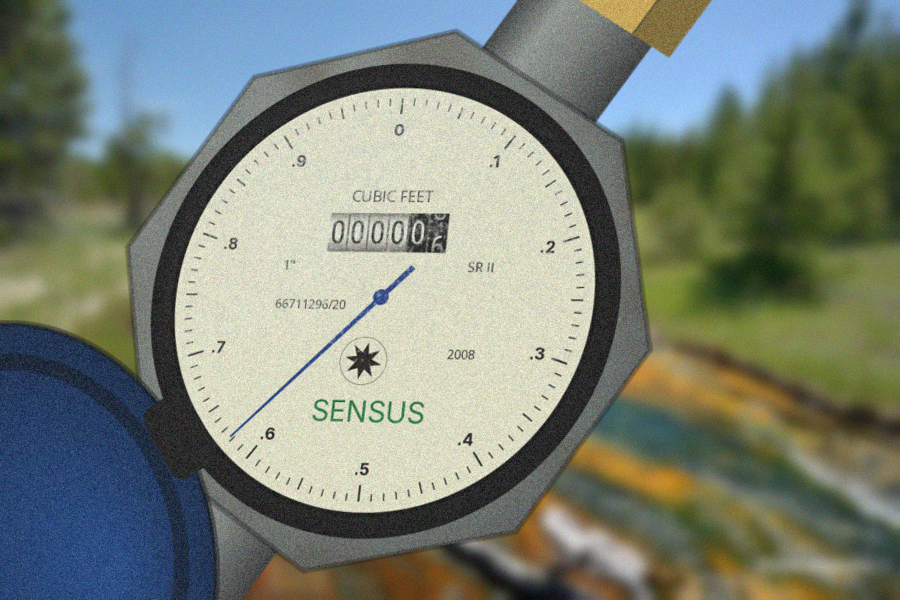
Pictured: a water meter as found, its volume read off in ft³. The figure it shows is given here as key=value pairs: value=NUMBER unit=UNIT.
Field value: value=5.62 unit=ft³
